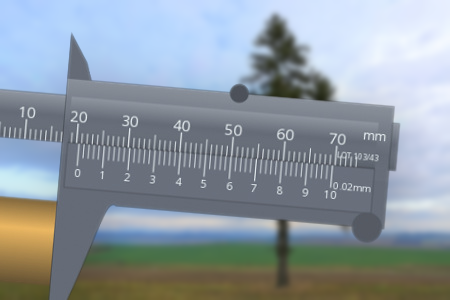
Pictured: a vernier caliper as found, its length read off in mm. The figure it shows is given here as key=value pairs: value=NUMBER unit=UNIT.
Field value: value=20.5 unit=mm
